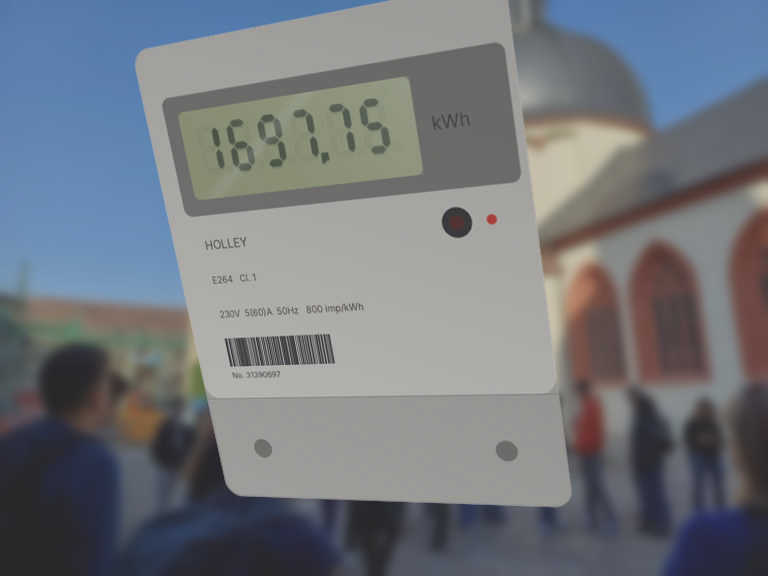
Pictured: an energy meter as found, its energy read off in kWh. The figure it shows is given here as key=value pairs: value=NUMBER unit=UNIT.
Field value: value=1697.75 unit=kWh
